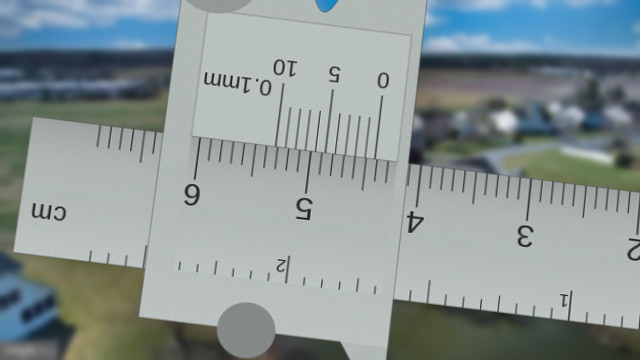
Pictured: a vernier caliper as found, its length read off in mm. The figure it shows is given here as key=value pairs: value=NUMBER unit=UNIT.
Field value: value=44.2 unit=mm
